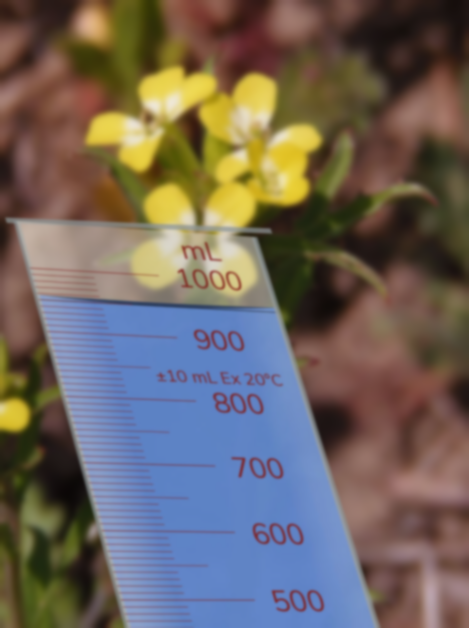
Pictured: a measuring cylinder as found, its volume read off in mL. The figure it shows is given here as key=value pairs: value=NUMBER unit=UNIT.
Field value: value=950 unit=mL
